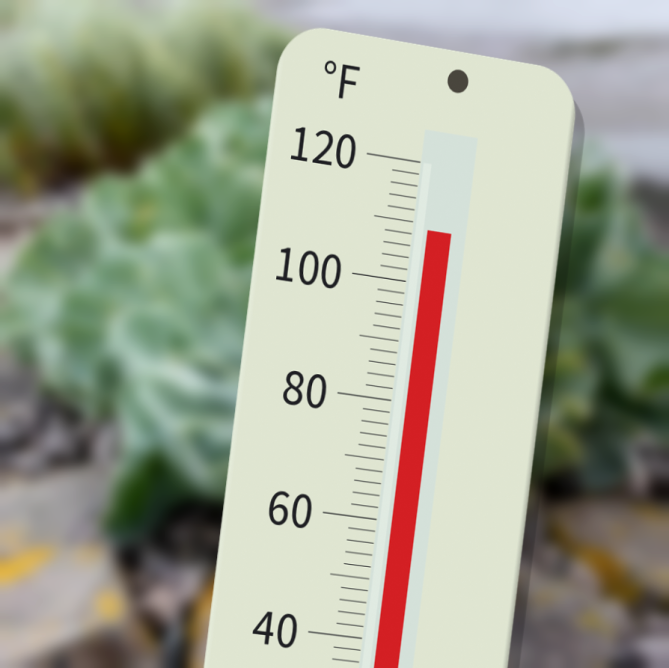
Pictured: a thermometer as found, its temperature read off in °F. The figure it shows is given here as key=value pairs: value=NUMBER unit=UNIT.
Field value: value=109 unit=°F
